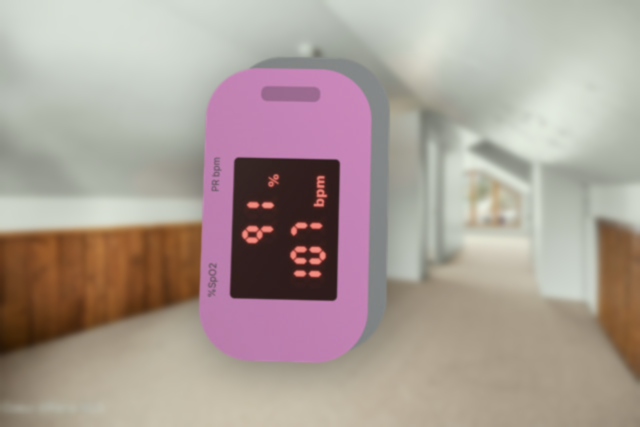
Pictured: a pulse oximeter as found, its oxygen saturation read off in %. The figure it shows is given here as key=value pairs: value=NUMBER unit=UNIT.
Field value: value=91 unit=%
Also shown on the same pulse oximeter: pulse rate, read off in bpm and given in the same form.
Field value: value=107 unit=bpm
